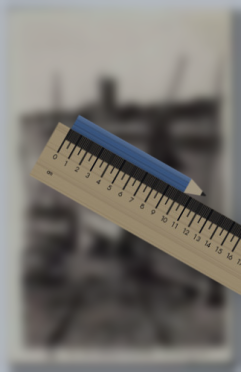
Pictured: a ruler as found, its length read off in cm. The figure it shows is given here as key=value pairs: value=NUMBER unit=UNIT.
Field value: value=12 unit=cm
